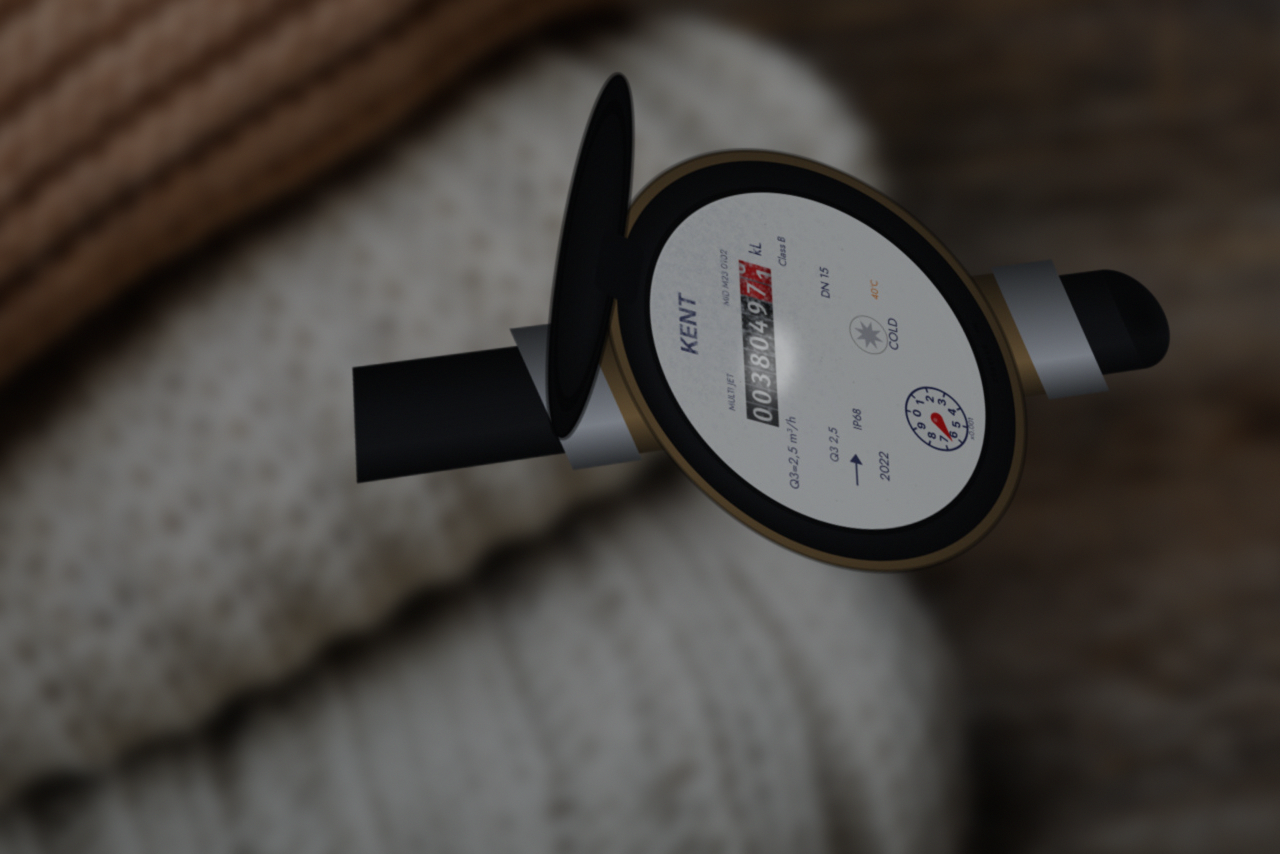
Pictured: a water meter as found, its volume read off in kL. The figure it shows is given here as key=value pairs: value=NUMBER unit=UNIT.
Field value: value=38049.706 unit=kL
